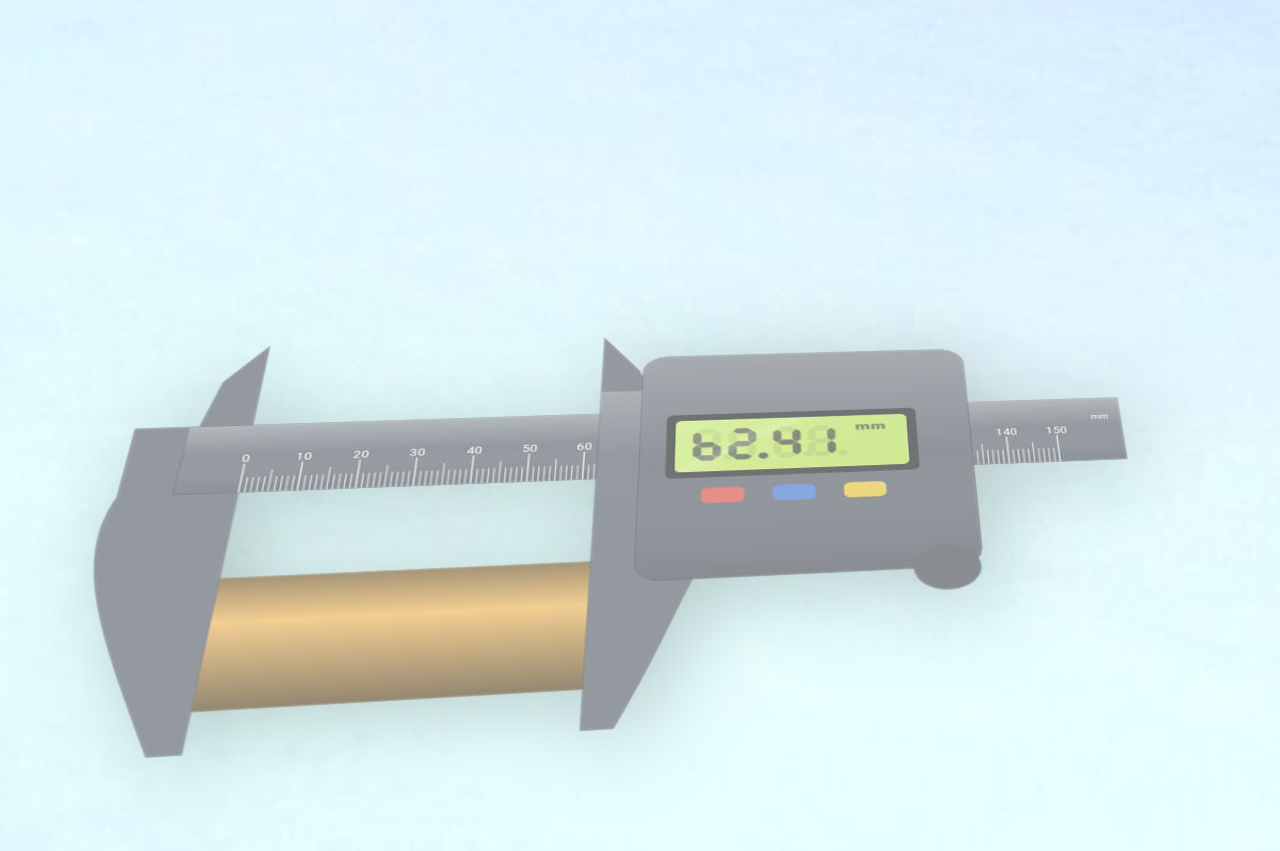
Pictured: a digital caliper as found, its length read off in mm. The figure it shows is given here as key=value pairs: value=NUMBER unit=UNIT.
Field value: value=62.41 unit=mm
